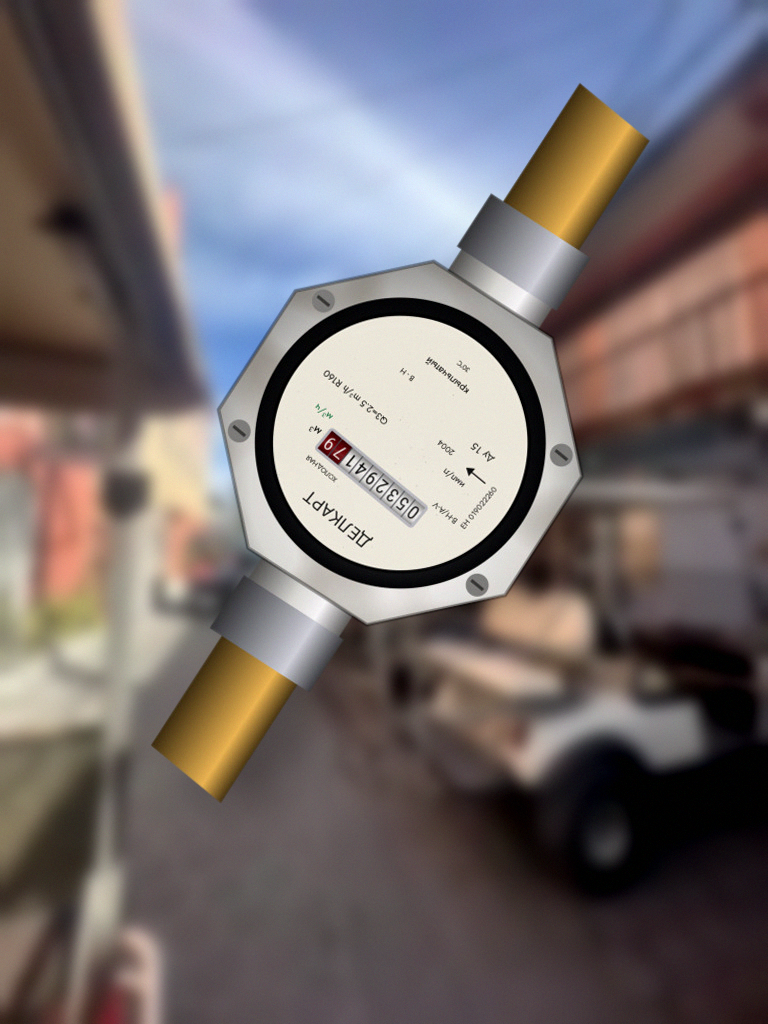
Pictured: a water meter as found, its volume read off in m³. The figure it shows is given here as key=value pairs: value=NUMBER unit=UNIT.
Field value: value=532941.79 unit=m³
